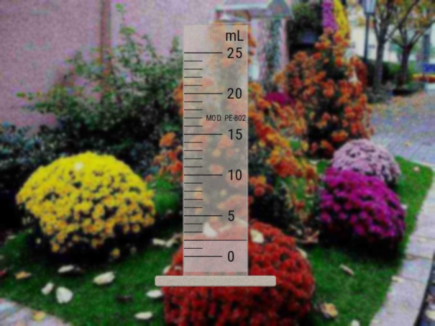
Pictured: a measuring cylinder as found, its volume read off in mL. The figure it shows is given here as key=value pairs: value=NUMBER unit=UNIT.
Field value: value=2 unit=mL
